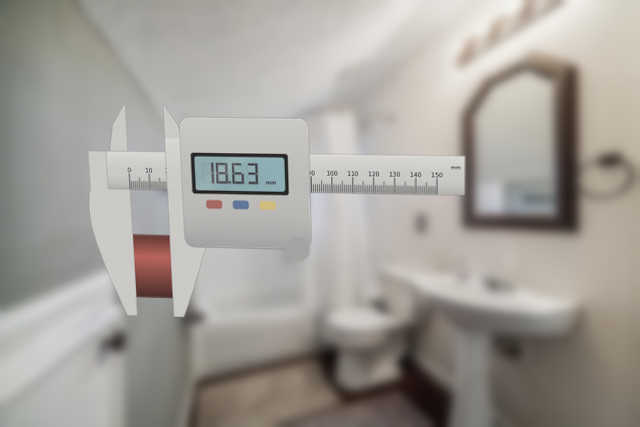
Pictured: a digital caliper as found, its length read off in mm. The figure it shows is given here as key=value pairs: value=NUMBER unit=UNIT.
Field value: value=18.63 unit=mm
